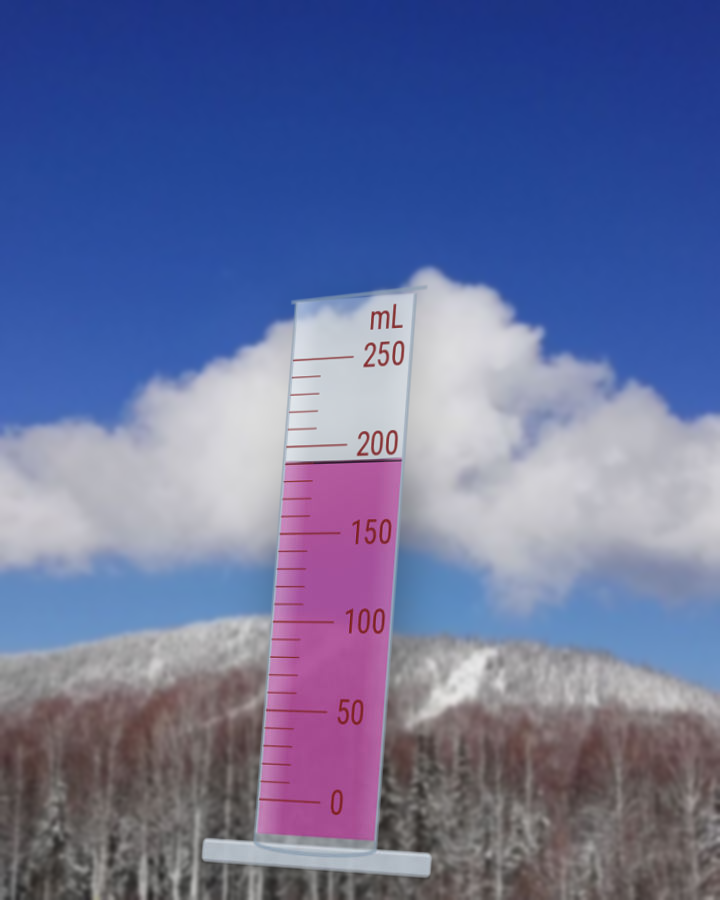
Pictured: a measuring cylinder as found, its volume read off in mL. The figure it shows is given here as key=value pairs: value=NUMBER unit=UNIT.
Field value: value=190 unit=mL
